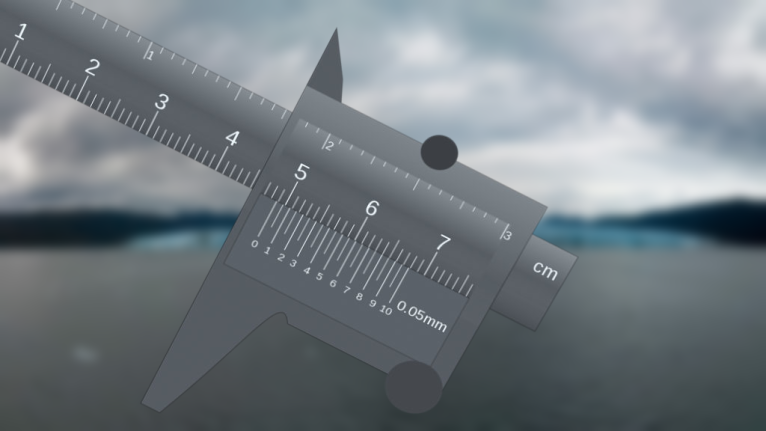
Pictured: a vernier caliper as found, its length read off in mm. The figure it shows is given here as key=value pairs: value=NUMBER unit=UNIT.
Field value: value=48.8 unit=mm
